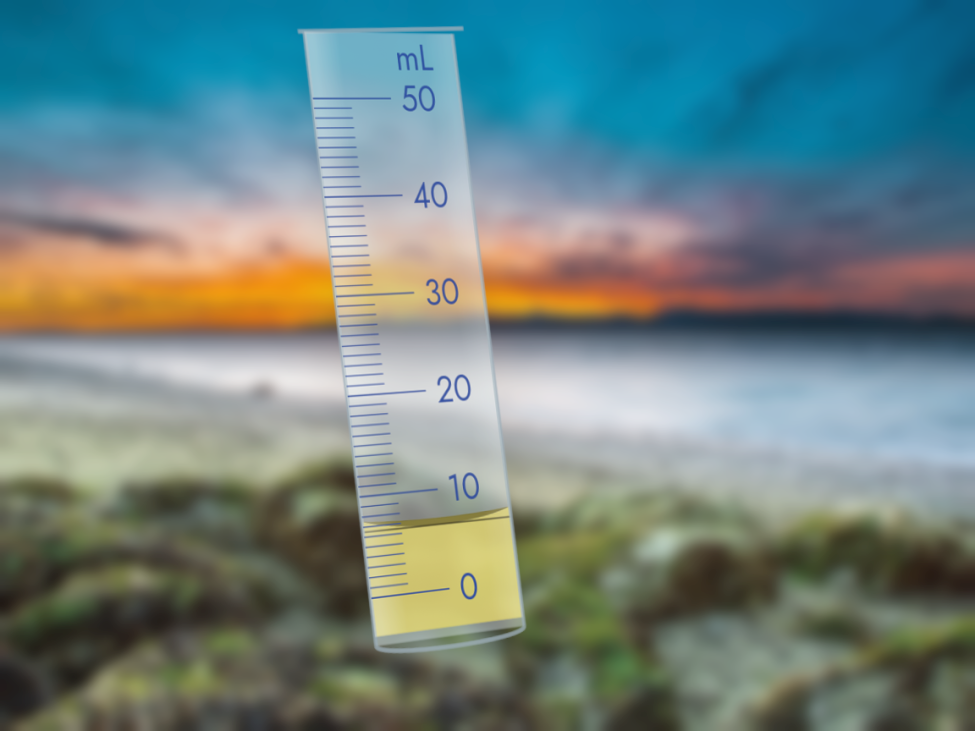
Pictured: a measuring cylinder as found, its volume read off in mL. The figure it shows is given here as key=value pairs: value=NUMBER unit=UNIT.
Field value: value=6.5 unit=mL
